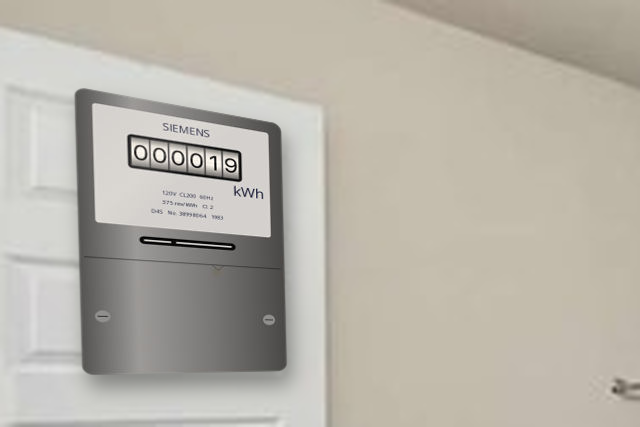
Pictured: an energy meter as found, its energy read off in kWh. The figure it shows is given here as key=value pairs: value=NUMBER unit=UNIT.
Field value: value=19 unit=kWh
